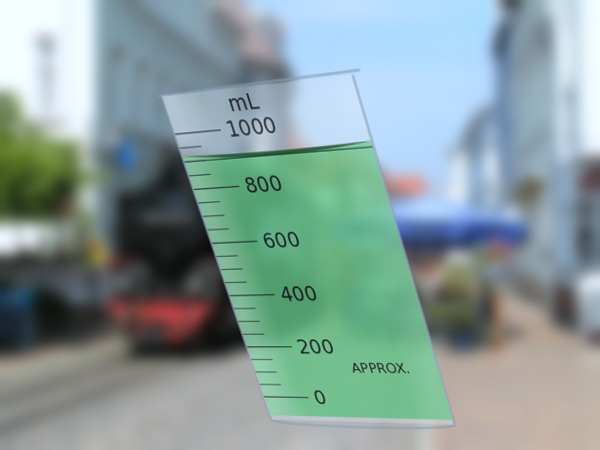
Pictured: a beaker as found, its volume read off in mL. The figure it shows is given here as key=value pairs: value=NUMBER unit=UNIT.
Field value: value=900 unit=mL
